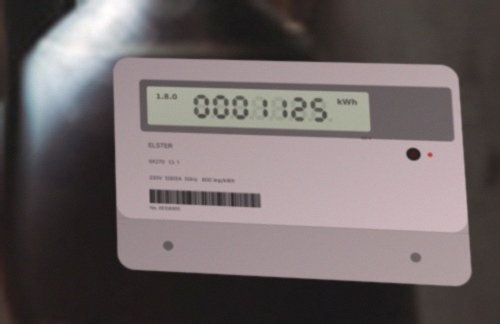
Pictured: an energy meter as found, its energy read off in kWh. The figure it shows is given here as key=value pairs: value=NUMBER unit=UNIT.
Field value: value=1125 unit=kWh
